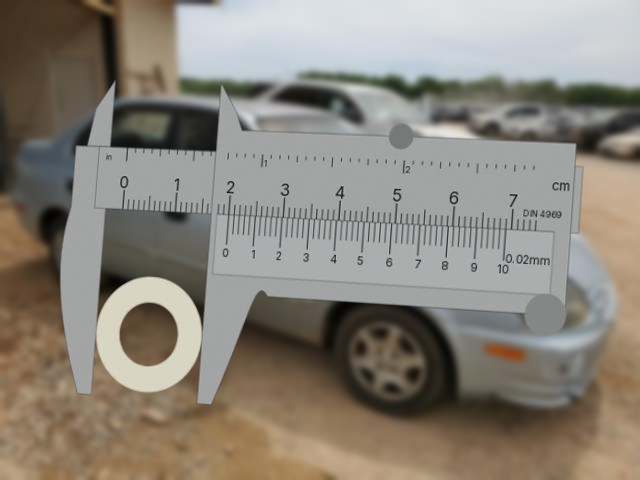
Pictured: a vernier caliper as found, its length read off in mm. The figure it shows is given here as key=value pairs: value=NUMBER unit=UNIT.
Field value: value=20.0 unit=mm
